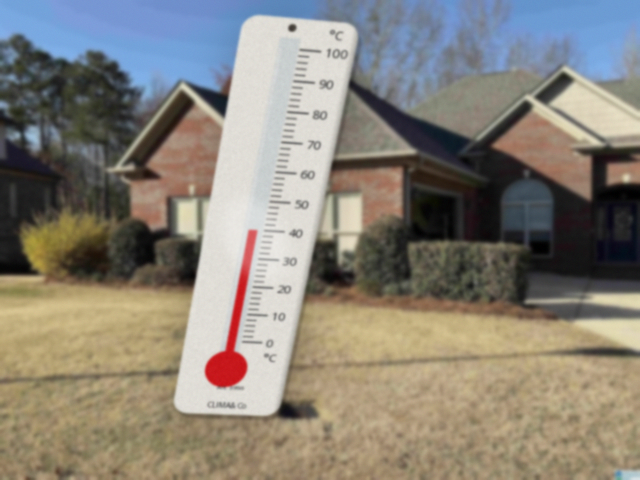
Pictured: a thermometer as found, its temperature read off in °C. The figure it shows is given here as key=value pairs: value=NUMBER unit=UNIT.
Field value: value=40 unit=°C
